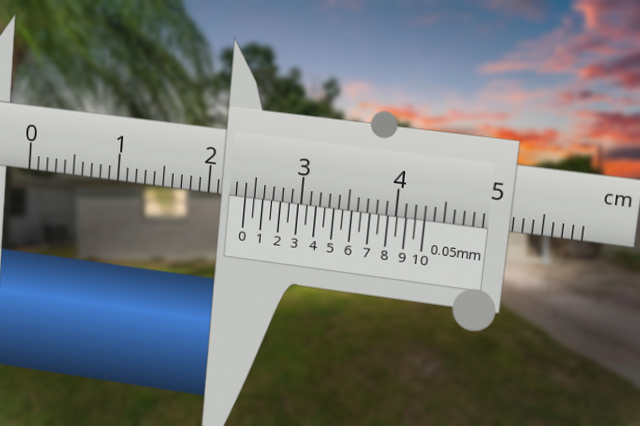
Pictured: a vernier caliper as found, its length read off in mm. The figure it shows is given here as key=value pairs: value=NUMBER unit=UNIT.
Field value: value=24.0 unit=mm
